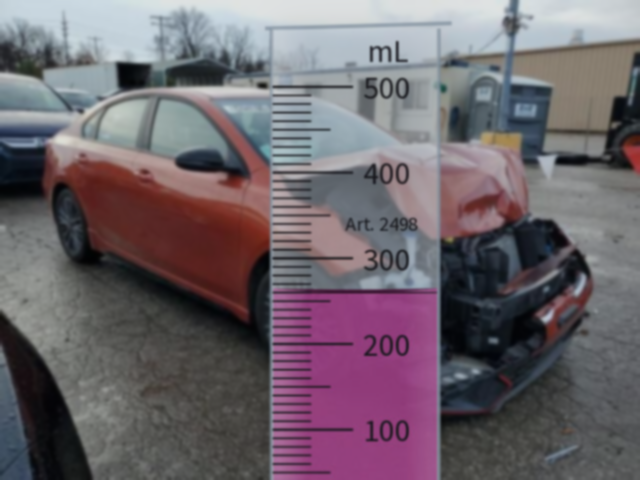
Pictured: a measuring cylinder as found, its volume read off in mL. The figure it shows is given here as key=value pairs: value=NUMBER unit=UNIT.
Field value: value=260 unit=mL
